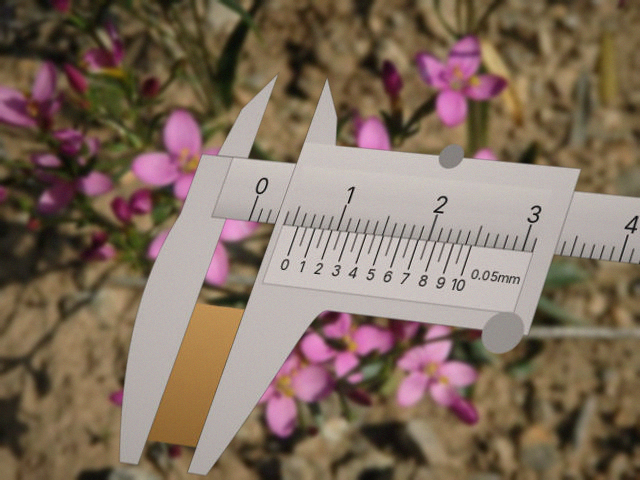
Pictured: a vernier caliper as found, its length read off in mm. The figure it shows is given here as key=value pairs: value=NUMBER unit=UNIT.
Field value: value=5.6 unit=mm
